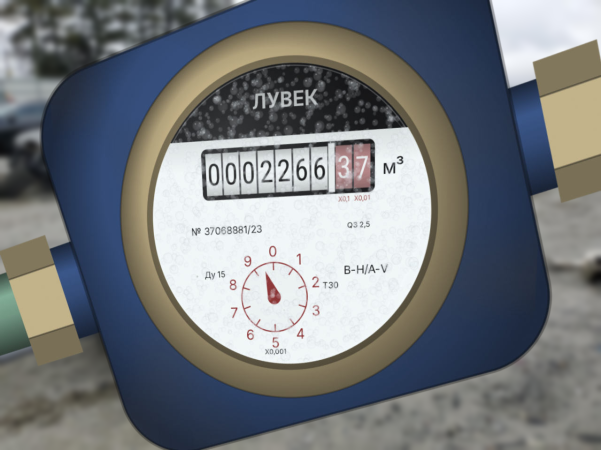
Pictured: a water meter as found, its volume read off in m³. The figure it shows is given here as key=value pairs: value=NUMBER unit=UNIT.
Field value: value=2266.369 unit=m³
